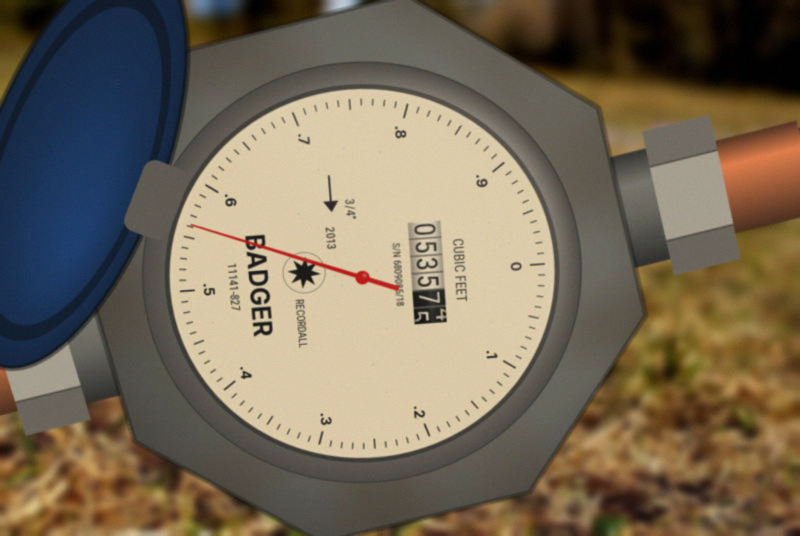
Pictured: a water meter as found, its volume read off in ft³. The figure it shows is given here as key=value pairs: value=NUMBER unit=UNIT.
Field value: value=53574.56 unit=ft³
